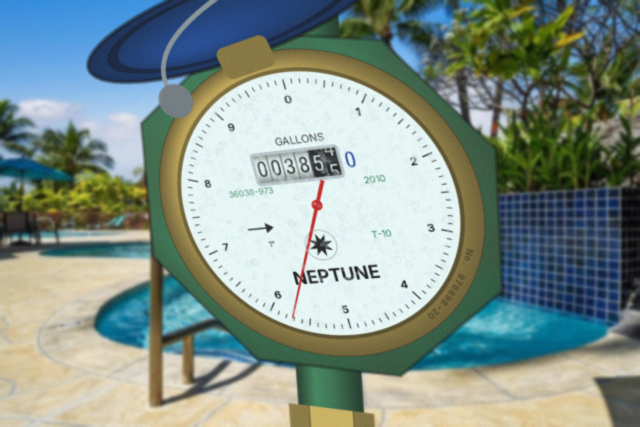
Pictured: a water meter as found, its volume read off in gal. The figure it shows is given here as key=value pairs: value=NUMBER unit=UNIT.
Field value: value=38545.7 unit=gal
